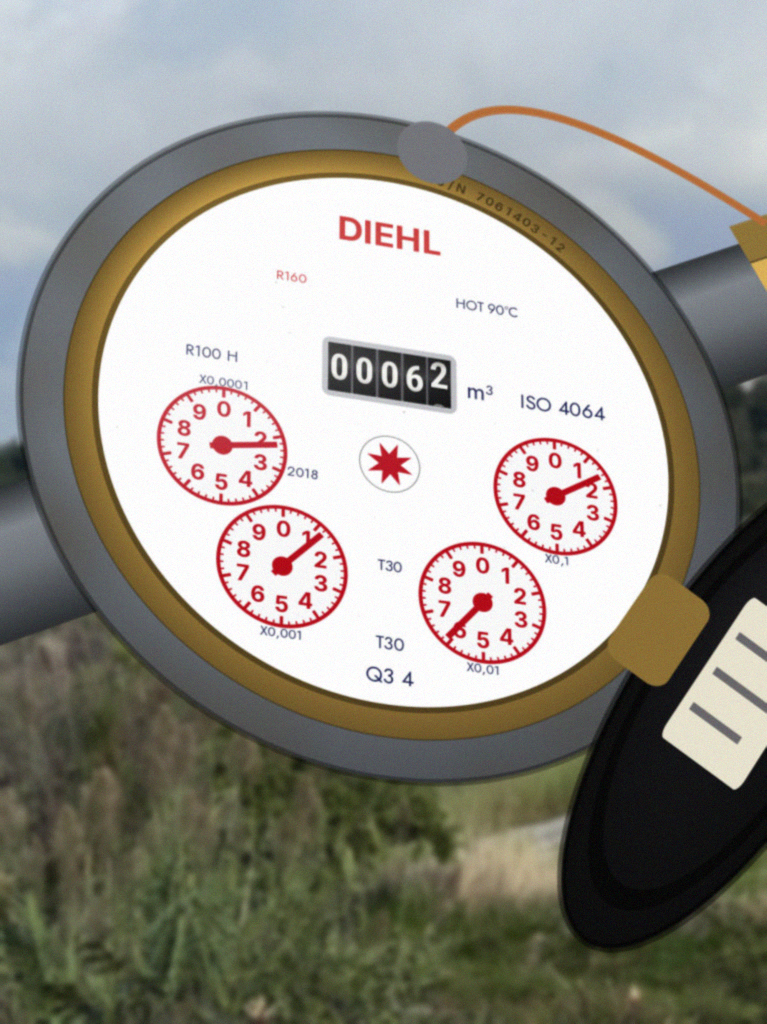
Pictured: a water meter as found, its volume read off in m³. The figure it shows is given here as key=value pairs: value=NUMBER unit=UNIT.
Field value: value=62.1612 unit=m³
